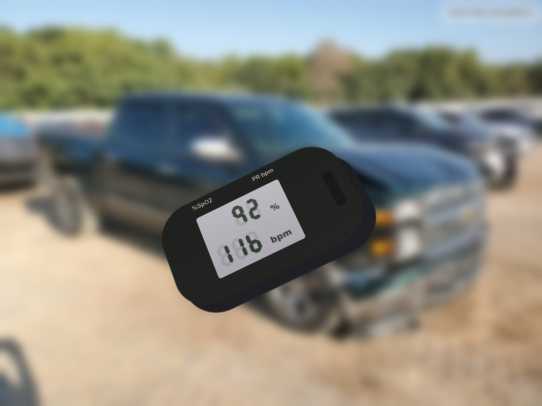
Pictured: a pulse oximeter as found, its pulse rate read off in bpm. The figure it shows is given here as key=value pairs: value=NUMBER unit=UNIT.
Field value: value=116 unit=bpm
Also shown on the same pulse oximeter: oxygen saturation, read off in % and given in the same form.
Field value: value=92 unit=%
